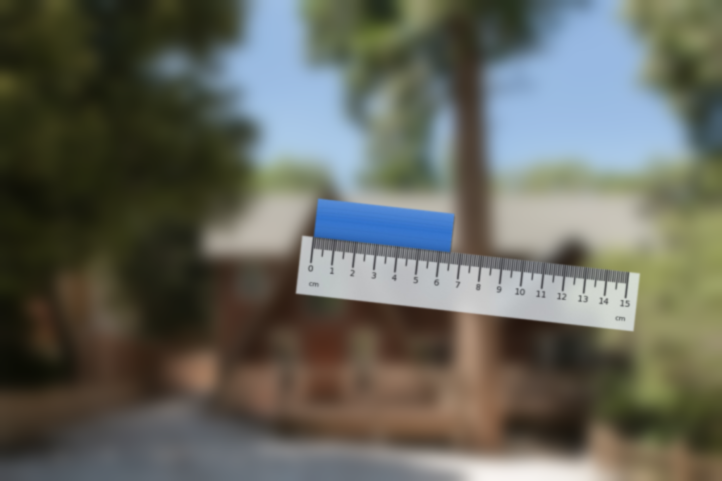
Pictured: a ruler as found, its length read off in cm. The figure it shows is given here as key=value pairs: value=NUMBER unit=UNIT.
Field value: value=6.5 unit=cm
